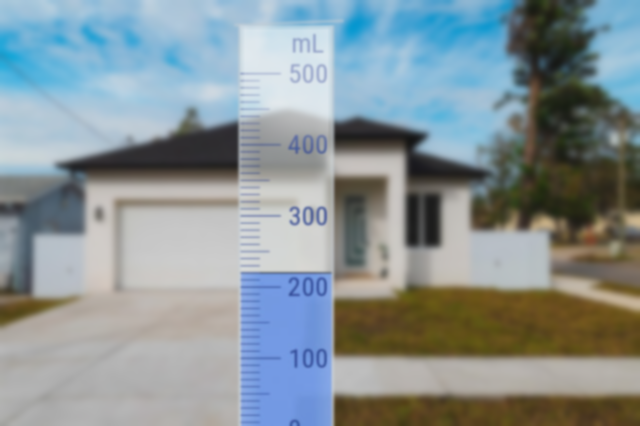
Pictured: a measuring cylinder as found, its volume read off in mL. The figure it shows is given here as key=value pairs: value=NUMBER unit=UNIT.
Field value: value=220 unit=mL
